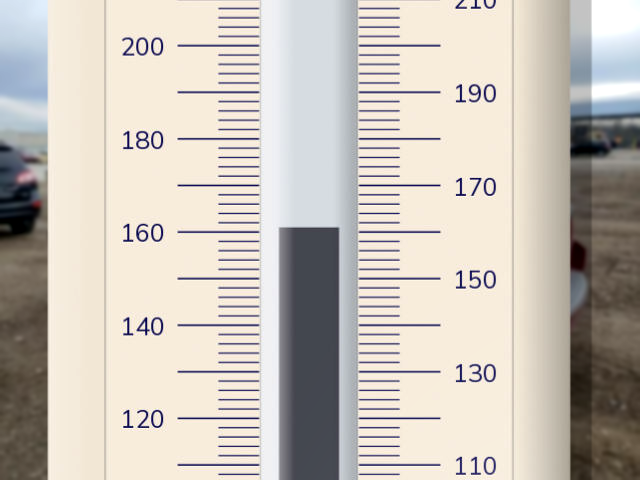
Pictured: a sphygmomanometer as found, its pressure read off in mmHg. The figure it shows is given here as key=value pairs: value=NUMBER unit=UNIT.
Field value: value=161 unit=mmHg
